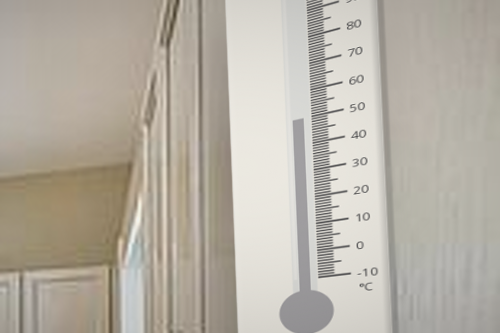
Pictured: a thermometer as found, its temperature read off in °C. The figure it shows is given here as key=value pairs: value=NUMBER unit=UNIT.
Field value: value=50 unit=°C
